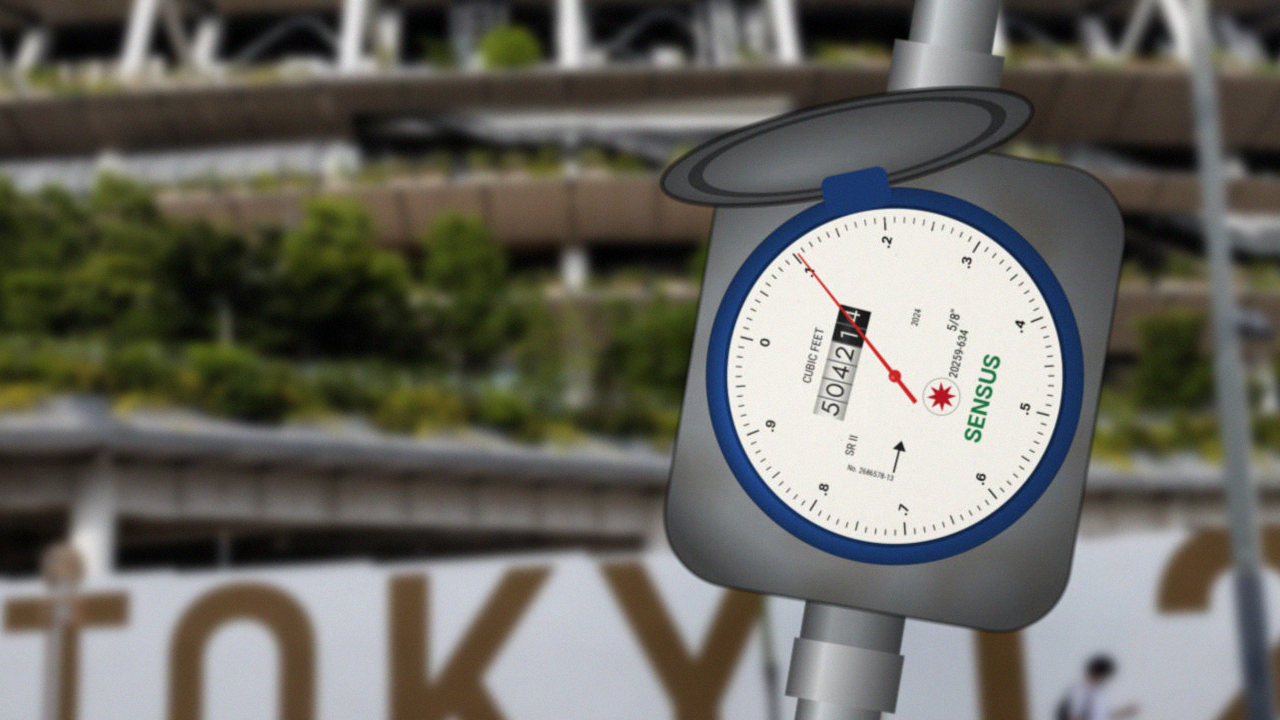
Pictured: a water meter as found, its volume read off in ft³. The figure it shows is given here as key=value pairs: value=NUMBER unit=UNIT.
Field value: value=504214.10 unit=ft³
